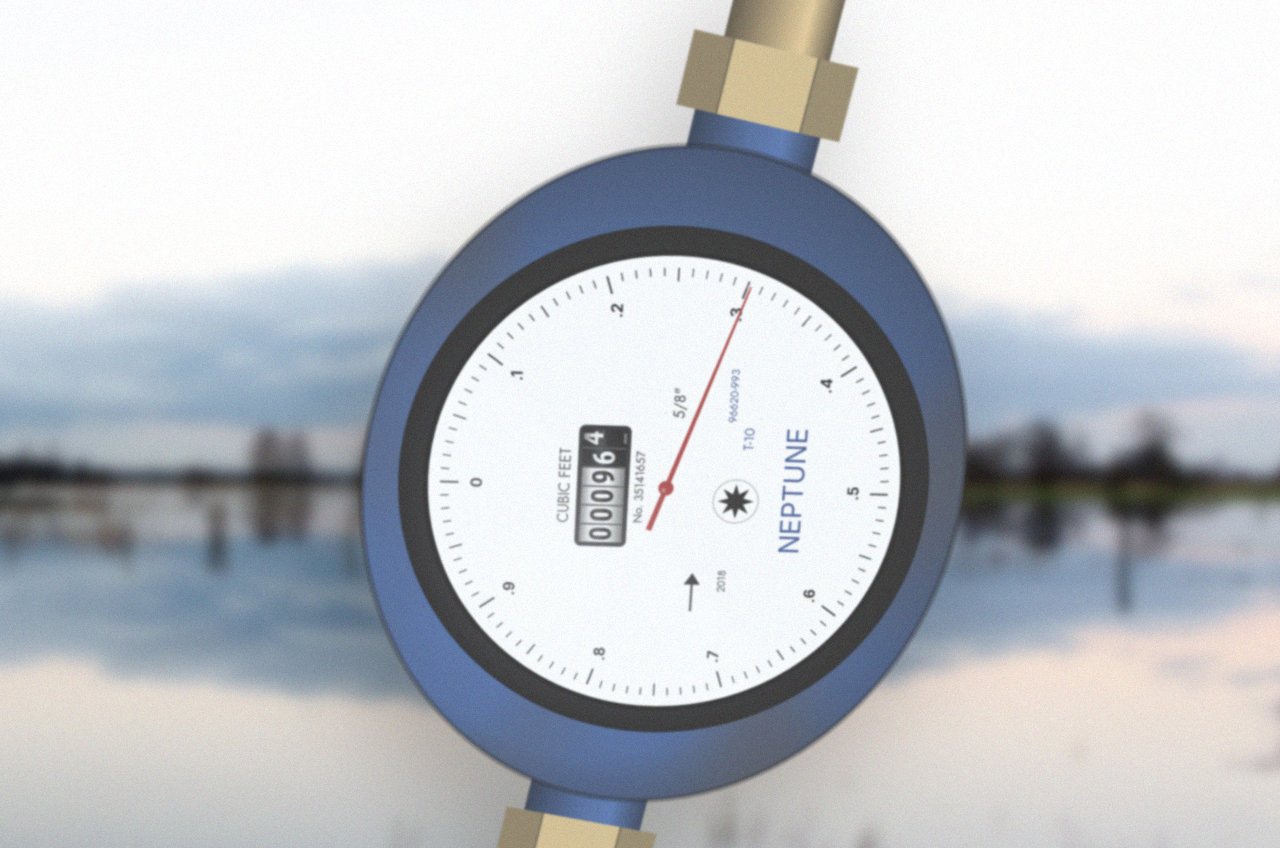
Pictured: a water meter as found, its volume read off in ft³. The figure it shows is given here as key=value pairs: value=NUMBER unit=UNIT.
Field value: value=964.30 unit=ft³
